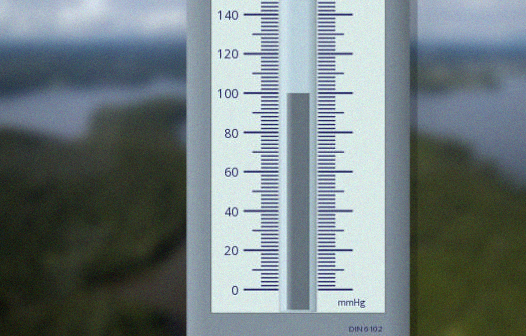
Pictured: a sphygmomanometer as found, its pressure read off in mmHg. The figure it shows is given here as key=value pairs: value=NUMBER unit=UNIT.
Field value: value=100 unit=mmHg
